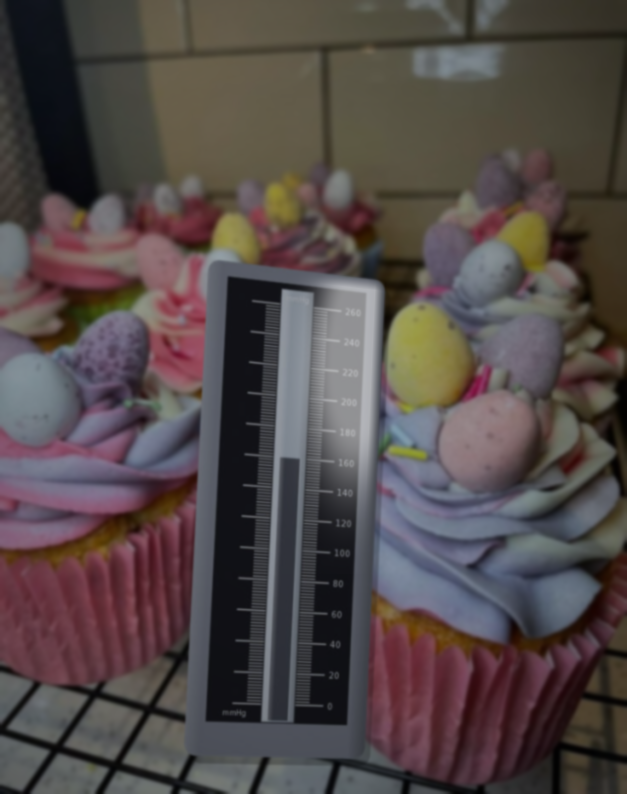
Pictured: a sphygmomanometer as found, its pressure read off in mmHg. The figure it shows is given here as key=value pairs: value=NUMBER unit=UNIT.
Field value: value=160 unit=mmHg
